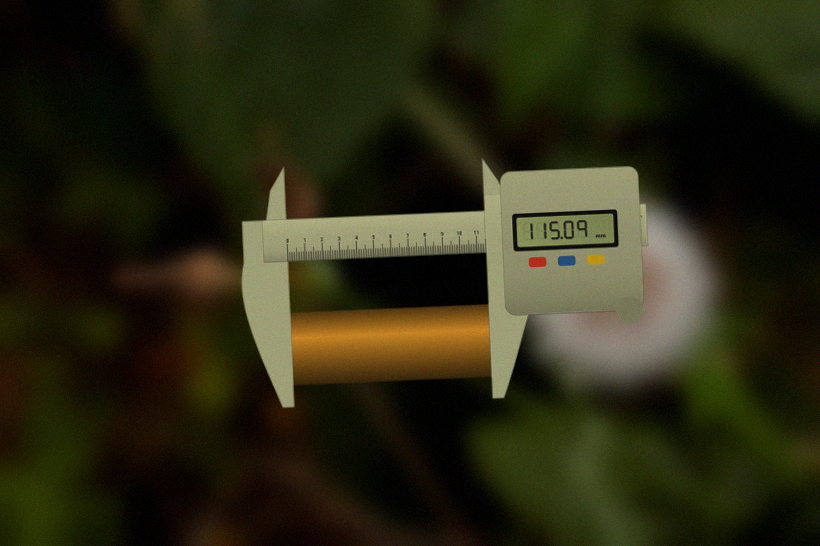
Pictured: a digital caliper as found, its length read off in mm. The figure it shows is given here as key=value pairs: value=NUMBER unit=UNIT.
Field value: value=115.09 unit=mm
